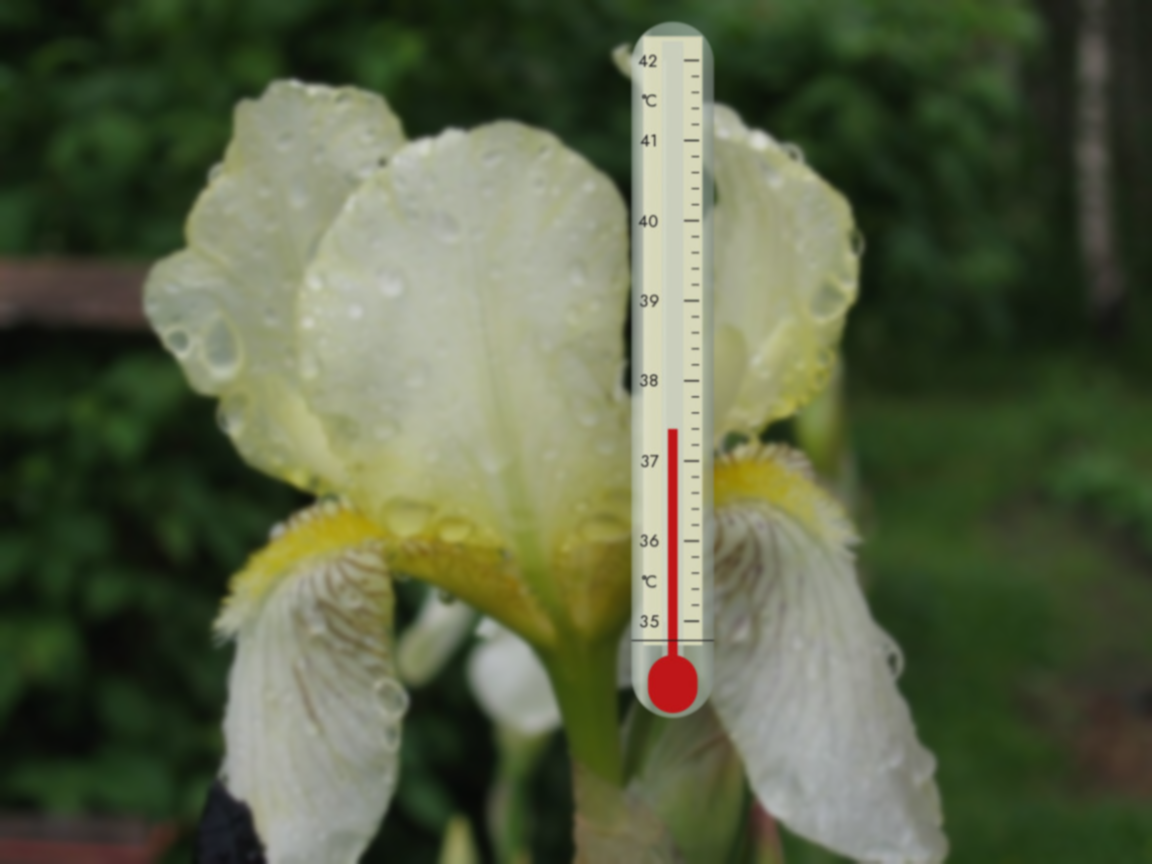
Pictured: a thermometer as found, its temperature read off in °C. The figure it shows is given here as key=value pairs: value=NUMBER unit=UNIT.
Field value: value=37.4 unit=°C
